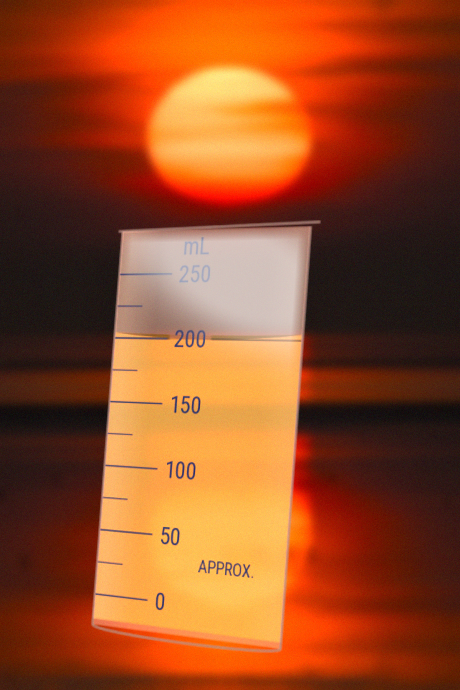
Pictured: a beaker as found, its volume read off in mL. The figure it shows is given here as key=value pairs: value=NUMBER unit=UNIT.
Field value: value=200 unit=mL
